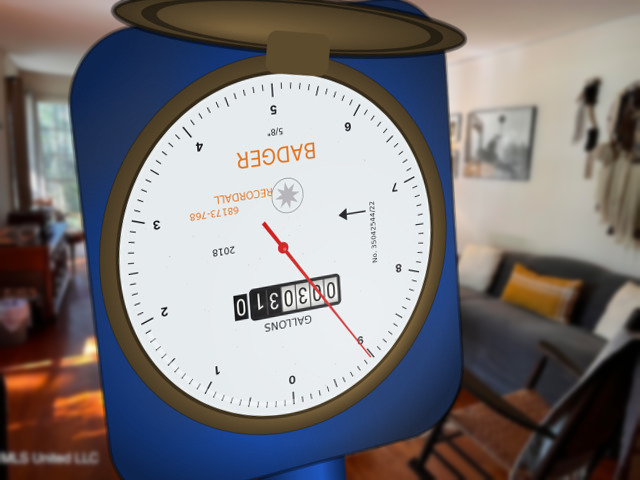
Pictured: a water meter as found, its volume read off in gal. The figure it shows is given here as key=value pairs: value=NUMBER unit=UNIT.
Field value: value=30309.0 unit=gal
